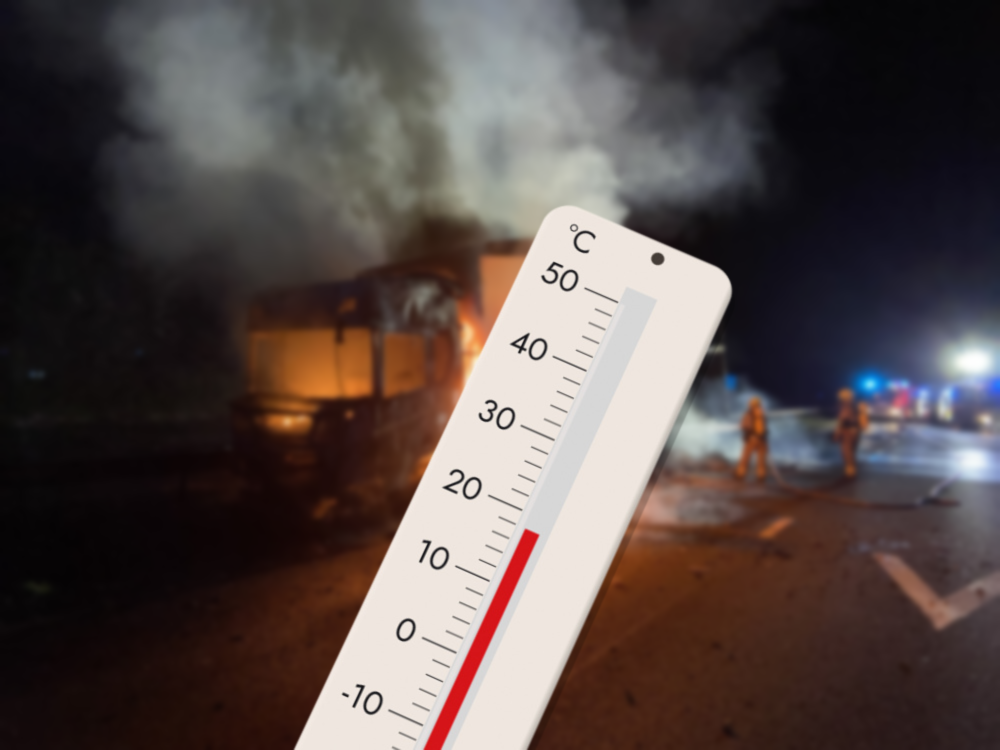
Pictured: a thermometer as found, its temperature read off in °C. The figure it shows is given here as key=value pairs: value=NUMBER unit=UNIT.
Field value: value=18 unit=°C
